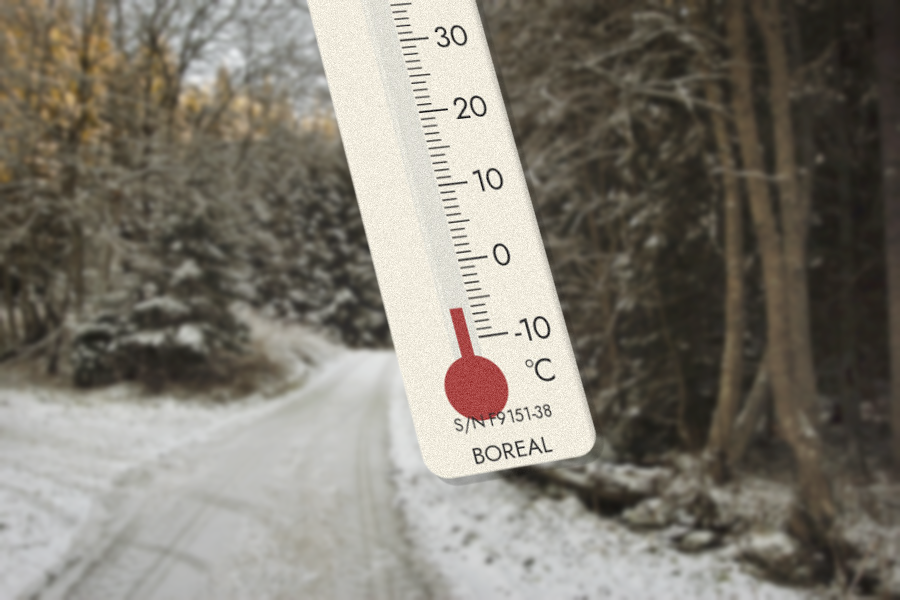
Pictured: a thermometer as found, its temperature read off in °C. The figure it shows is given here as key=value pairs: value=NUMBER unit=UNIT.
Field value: value=-6 unit=°C
